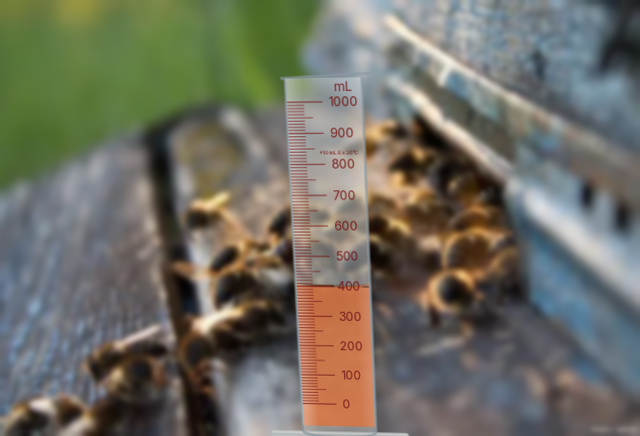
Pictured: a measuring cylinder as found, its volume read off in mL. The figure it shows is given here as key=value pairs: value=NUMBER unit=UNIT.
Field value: value=400 unit=mL
